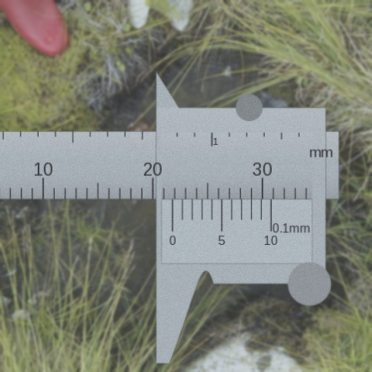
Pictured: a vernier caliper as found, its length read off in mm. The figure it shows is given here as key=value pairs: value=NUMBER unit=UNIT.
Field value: value=21.8 unit=mm
